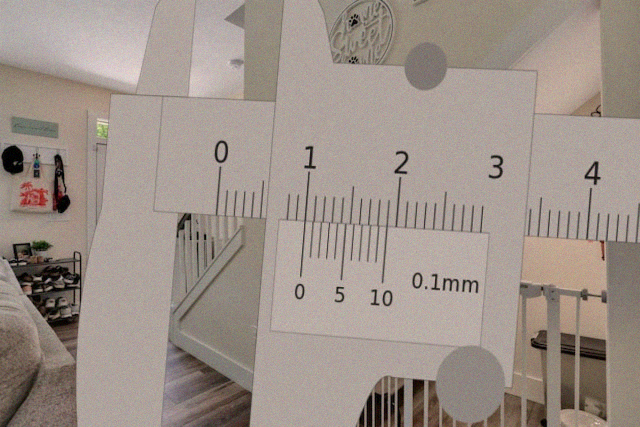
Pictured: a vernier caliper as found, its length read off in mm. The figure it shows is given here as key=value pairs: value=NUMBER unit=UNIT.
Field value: value=10.0 unit=mm
